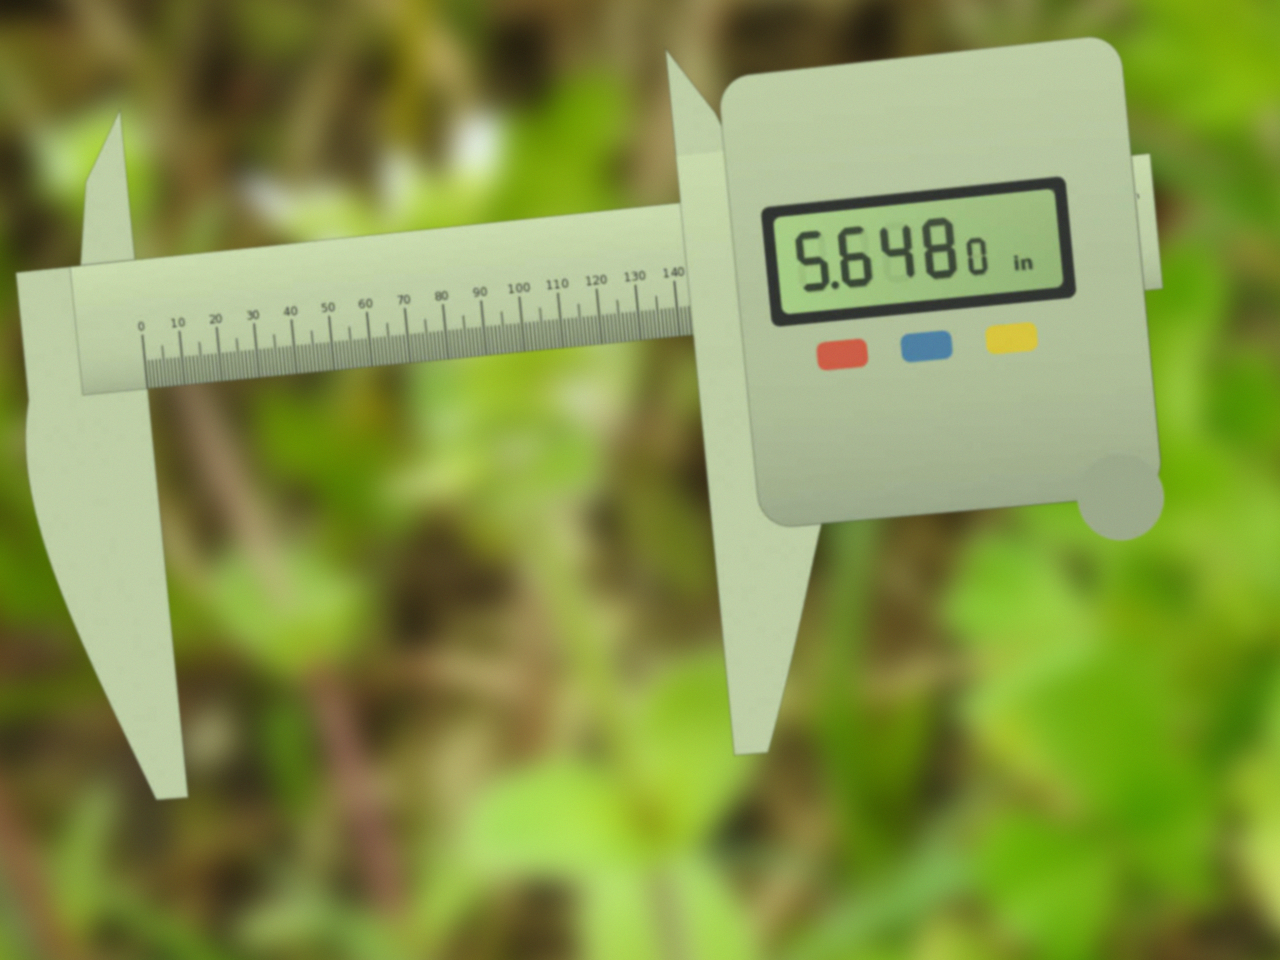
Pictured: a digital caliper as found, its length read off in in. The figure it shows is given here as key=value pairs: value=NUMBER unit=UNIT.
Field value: value=5.6480 unit=in
